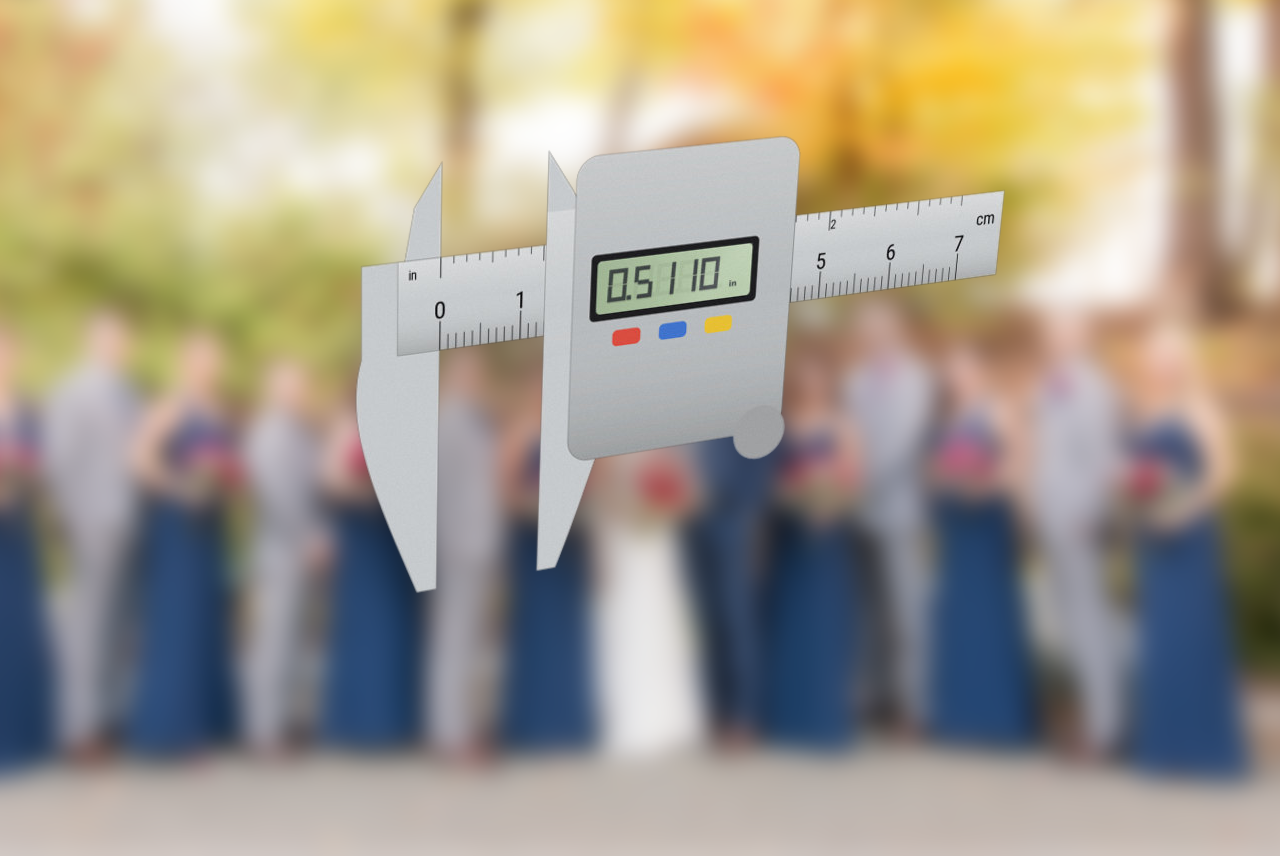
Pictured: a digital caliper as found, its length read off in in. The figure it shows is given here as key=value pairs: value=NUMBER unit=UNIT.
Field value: value=0.5110 unit=in
